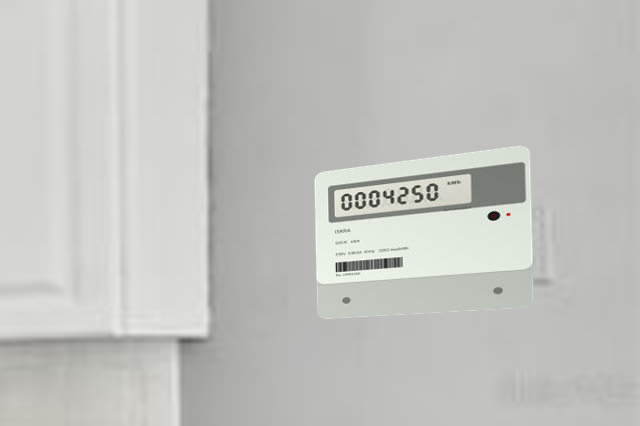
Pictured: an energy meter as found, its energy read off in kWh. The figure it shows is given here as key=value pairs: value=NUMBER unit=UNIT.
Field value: value=4250 unit=kWh
